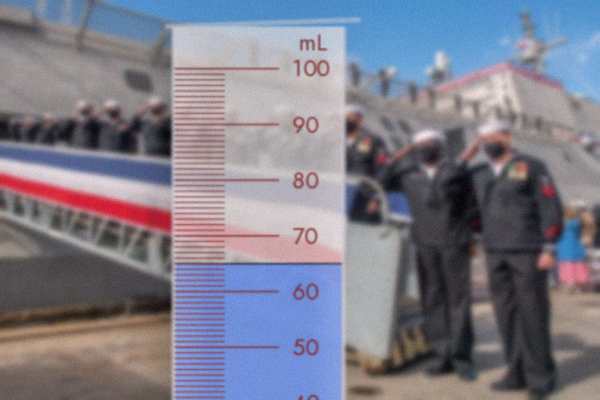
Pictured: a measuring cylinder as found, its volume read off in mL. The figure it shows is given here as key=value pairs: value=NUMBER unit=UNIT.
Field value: value=65 unit=mL
